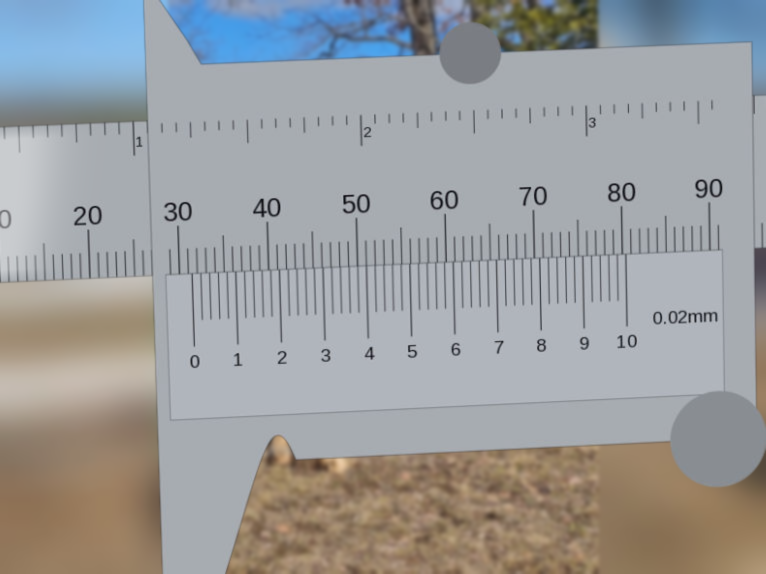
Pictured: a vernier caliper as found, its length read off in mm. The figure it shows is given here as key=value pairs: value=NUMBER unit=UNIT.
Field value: value=31.4 unit=mm
